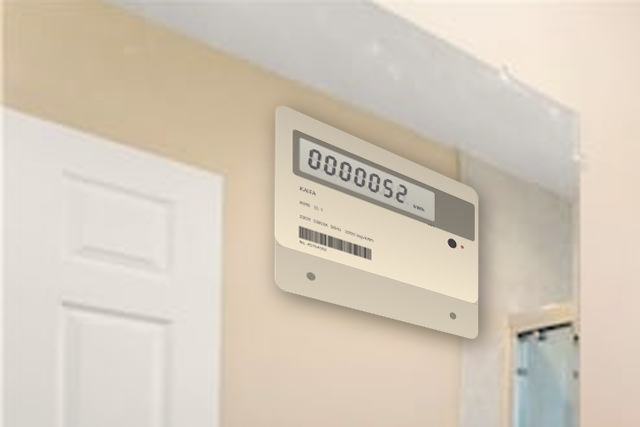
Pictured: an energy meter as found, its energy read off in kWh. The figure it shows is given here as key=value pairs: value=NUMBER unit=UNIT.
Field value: value=52 unit=kWh
